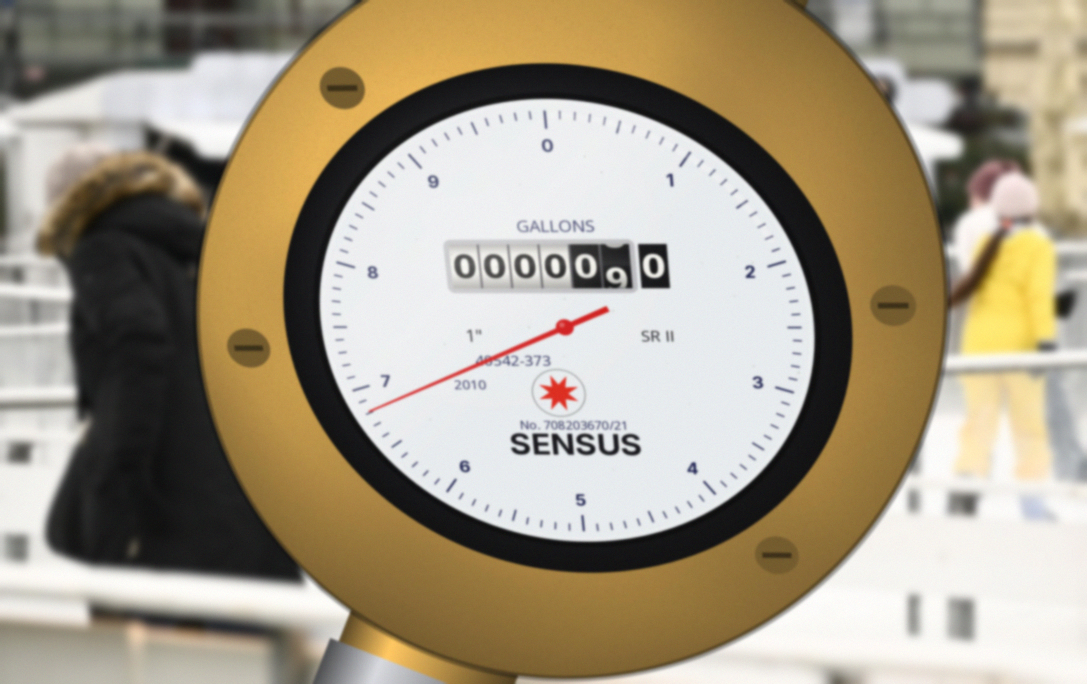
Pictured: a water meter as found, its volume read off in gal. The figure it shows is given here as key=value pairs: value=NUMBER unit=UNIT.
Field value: value=86.8 unit=gal
